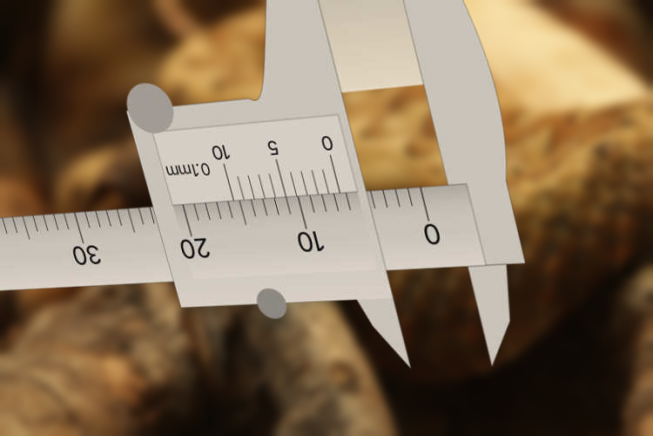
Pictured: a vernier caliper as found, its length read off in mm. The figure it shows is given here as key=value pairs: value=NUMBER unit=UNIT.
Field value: value=6.5 unit=mm
